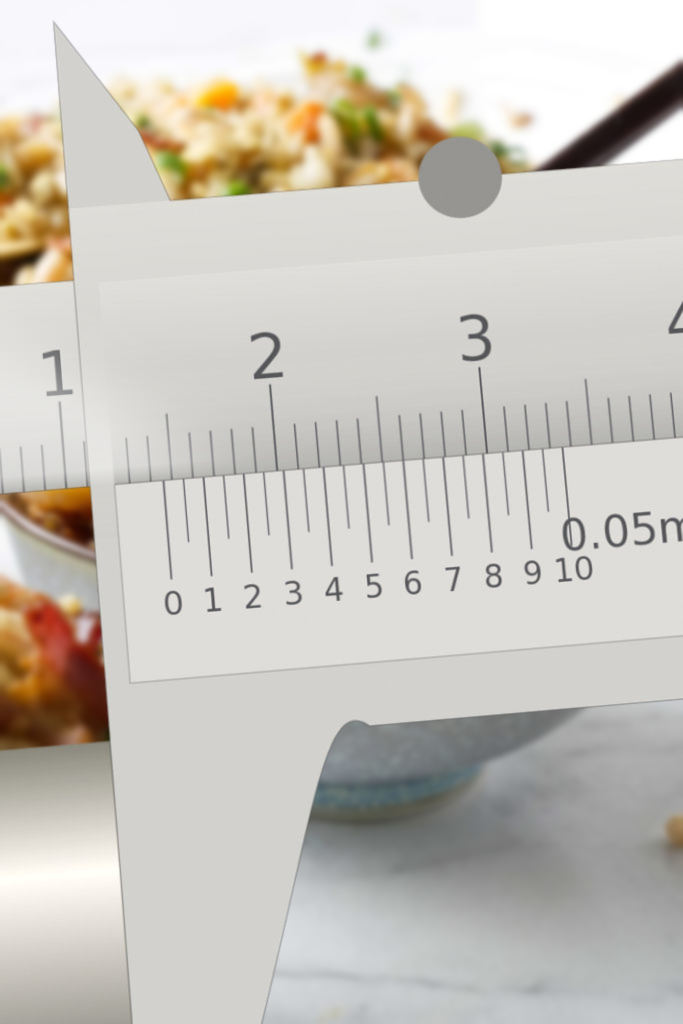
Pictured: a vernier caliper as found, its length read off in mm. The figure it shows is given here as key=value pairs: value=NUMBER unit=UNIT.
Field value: value=14.6 unit=mm
